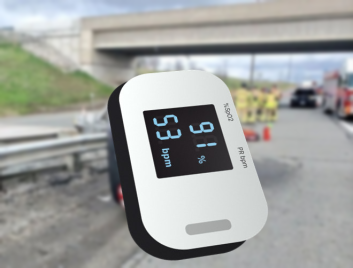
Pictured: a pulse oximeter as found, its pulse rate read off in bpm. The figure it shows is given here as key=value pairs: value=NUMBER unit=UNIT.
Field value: value=53 unit=bpm
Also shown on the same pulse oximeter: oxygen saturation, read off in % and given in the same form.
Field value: value=91 unit=%
